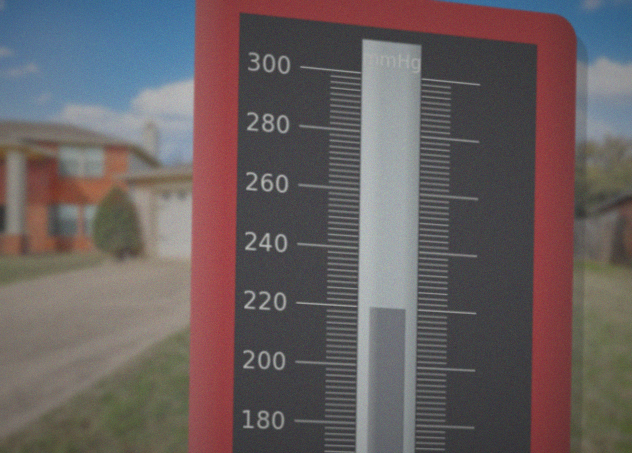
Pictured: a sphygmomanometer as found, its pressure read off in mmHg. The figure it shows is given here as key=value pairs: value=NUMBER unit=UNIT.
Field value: value=220 unit=mmHg
